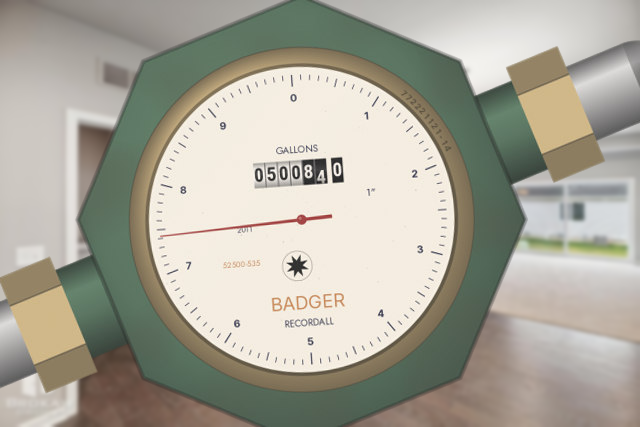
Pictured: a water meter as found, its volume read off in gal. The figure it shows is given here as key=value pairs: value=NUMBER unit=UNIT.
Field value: value=500837.4 unit=gal
